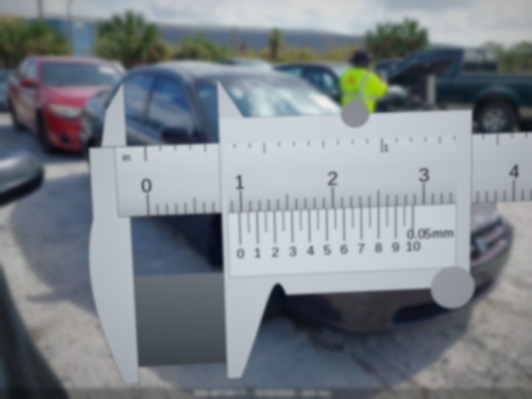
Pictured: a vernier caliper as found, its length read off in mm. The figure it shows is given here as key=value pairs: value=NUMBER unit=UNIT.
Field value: value=9.8 unit=mm
